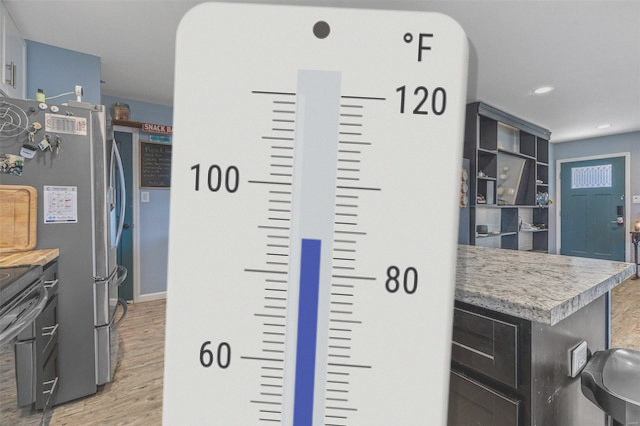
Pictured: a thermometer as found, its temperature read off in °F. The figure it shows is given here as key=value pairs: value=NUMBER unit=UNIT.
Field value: value=88 unit=°F
